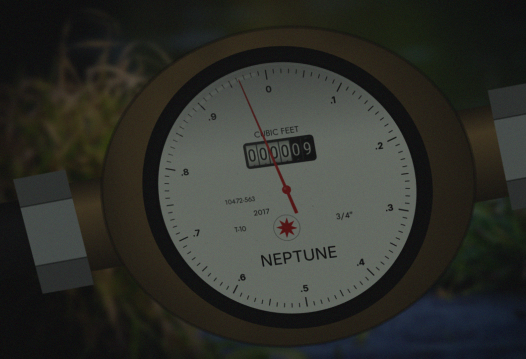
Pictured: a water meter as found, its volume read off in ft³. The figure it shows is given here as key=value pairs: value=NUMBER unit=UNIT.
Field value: value=8.96 unit=ft³
